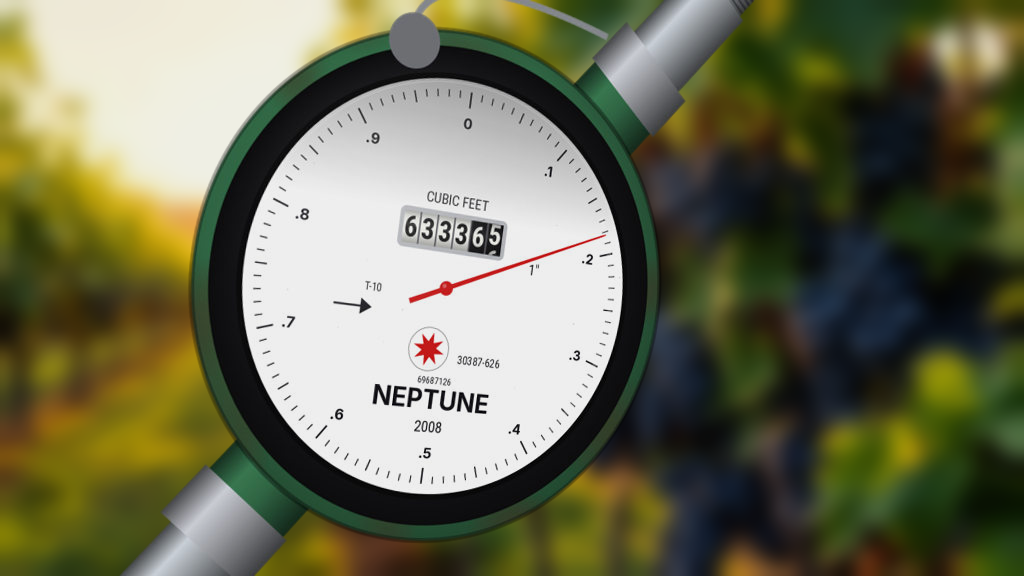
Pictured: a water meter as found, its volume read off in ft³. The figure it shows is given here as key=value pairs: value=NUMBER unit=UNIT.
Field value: value=633365.18 unit=ft³
